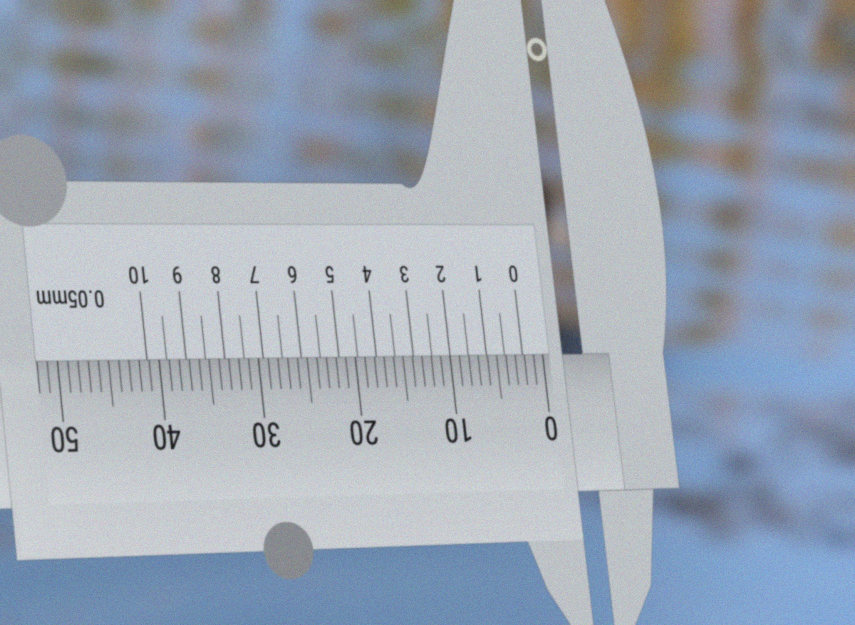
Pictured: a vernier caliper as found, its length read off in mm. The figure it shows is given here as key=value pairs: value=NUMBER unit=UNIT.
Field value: value=2.2 unit=mm
